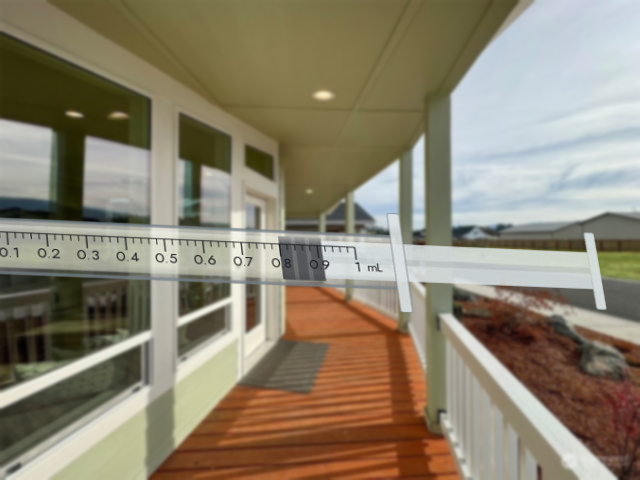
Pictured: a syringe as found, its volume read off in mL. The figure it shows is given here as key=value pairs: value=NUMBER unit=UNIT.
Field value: value=0.8 unit=mL
